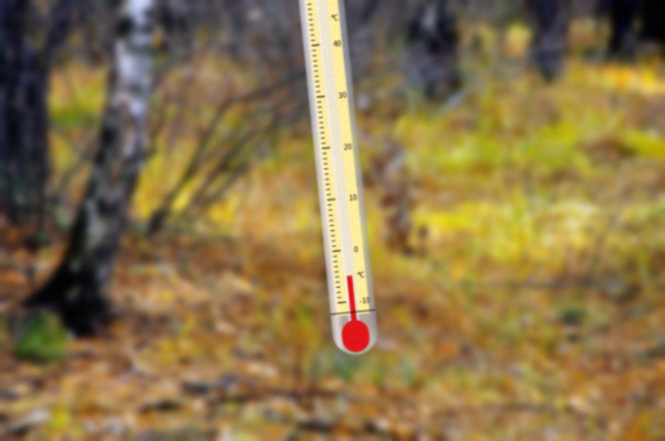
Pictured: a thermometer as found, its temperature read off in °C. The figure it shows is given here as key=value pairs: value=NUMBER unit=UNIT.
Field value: value=-5 unit=°C
